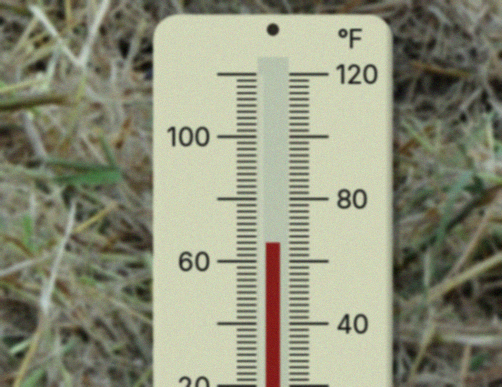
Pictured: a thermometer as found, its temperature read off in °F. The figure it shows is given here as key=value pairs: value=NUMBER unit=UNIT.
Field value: value=66 unit=°F
